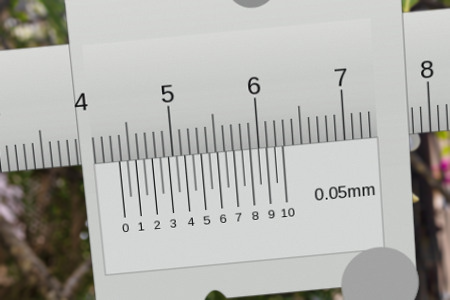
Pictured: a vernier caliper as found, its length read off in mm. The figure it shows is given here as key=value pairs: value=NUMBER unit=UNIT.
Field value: value=43.8 unit=mm
